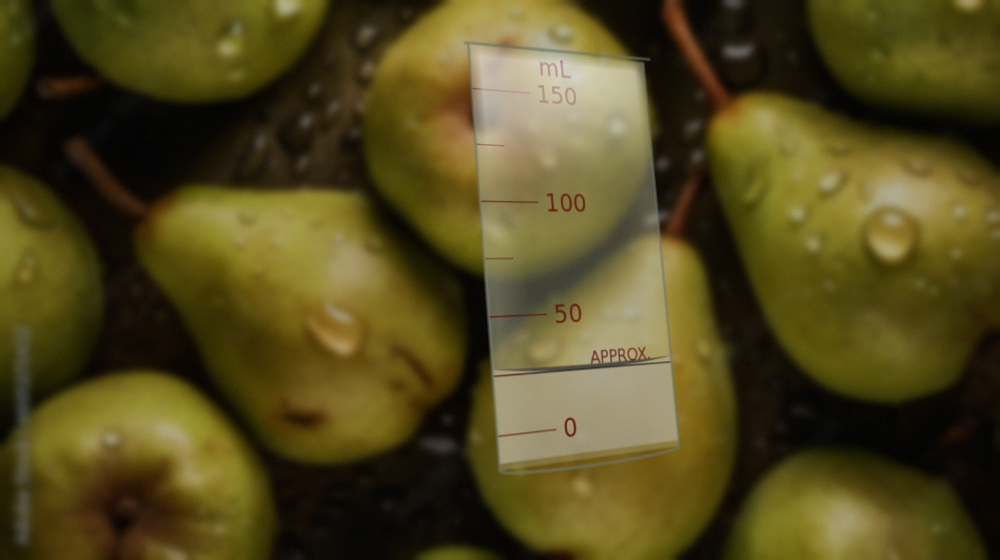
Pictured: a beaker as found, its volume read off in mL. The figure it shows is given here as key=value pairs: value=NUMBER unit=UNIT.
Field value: value=25 unit=mL
